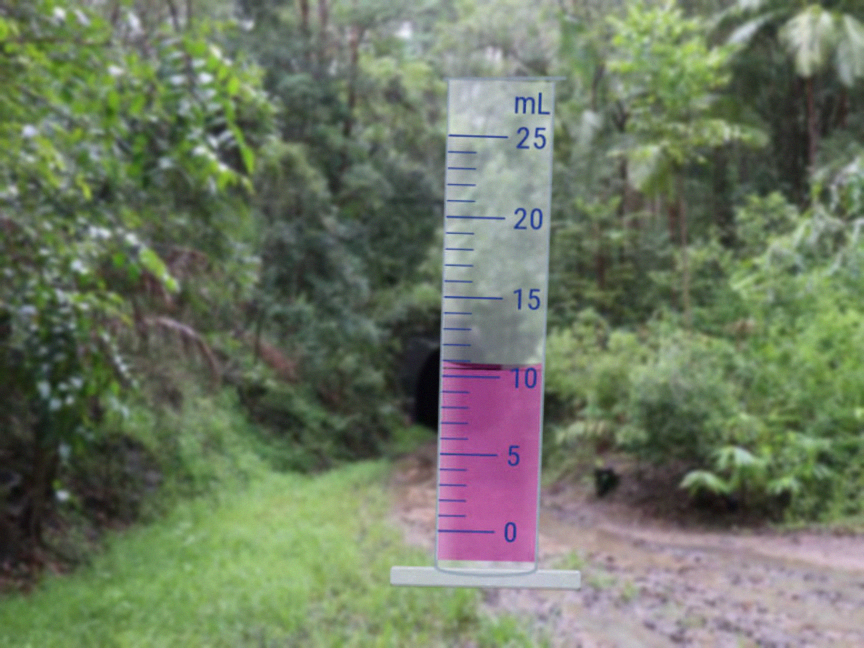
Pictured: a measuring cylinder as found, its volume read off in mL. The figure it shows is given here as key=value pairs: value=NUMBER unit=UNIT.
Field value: value=10.5 unit=mL
